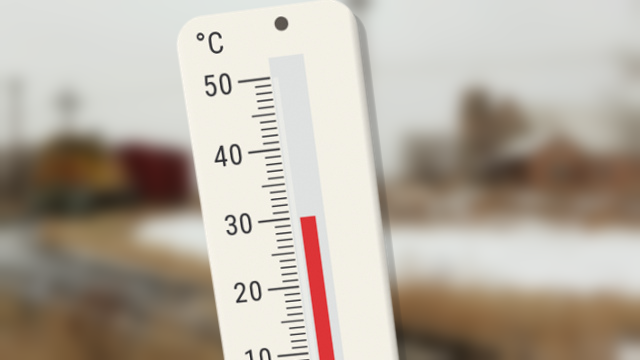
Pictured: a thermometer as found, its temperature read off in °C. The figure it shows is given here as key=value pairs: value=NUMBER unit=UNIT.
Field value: value=30 unit=°C
